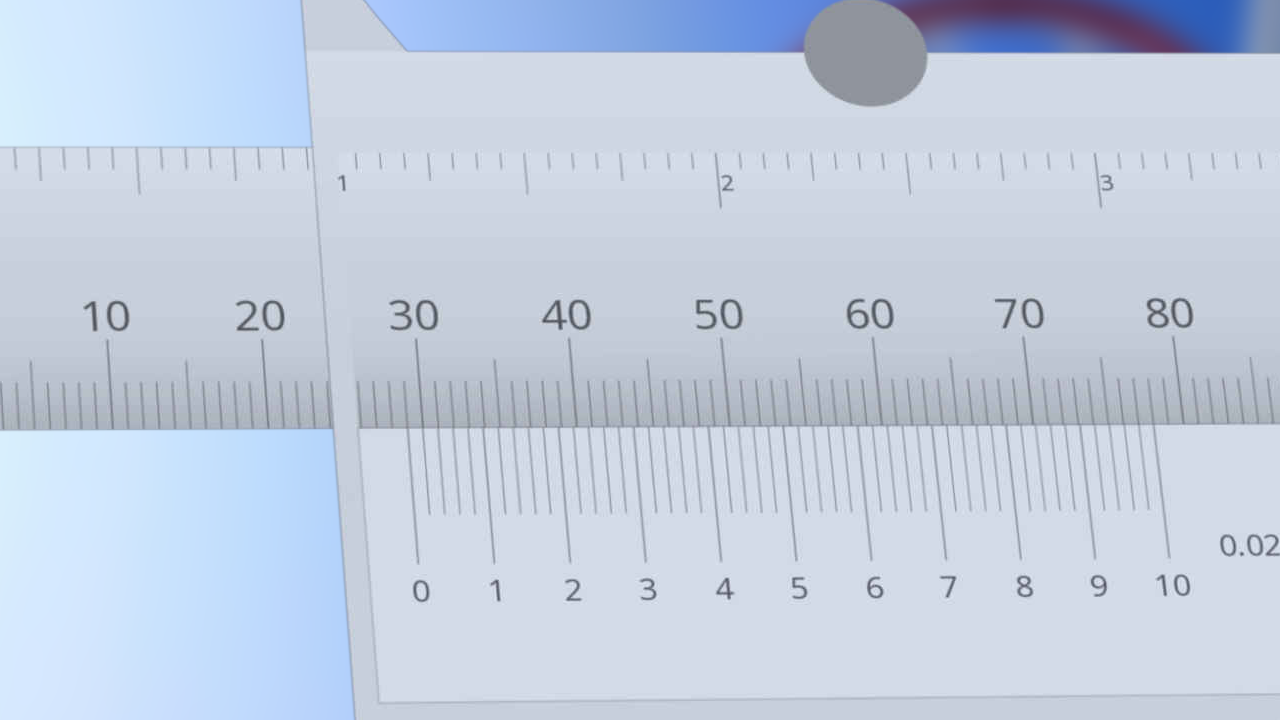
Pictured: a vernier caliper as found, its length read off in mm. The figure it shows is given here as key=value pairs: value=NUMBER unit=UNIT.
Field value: value=29.0 unit=mm
